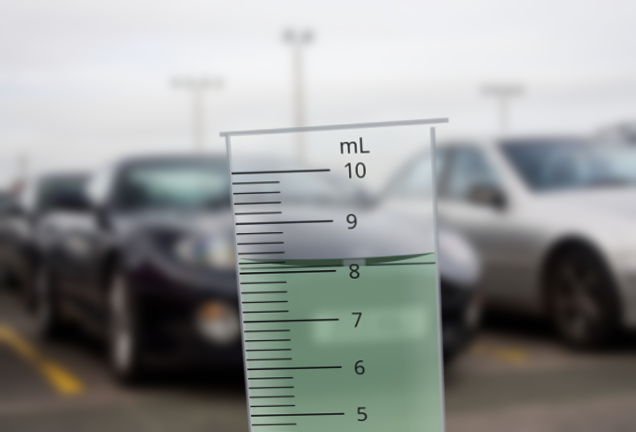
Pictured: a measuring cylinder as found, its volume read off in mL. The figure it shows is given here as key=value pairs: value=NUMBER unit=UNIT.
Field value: value=8.1 unit=mL
